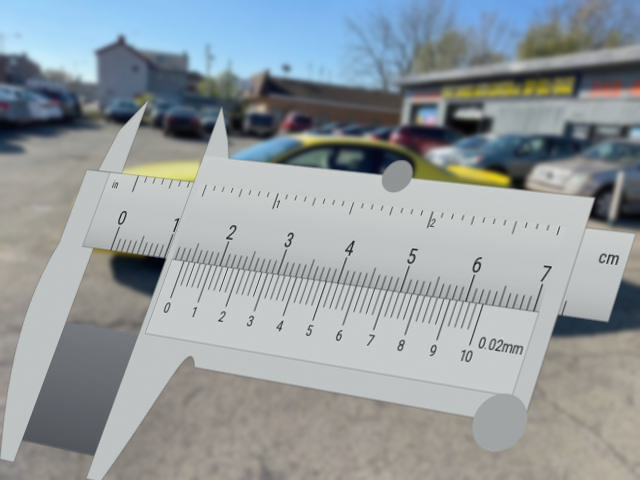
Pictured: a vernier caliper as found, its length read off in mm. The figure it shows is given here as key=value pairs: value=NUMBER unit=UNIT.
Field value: value=13.6 unit=mm
